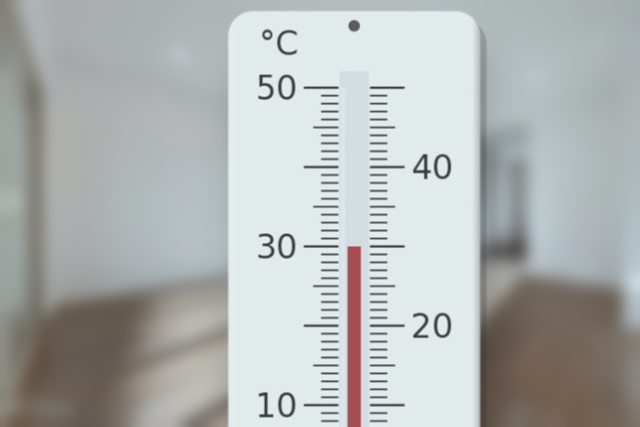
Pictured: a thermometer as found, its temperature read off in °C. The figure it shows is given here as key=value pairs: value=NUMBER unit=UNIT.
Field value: value=30 unit=°C
